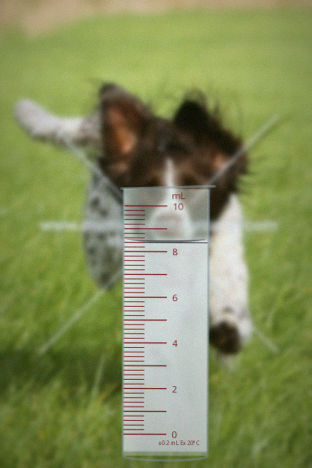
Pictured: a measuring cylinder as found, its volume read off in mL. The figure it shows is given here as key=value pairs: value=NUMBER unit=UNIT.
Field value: value=8.4 unit=mL
